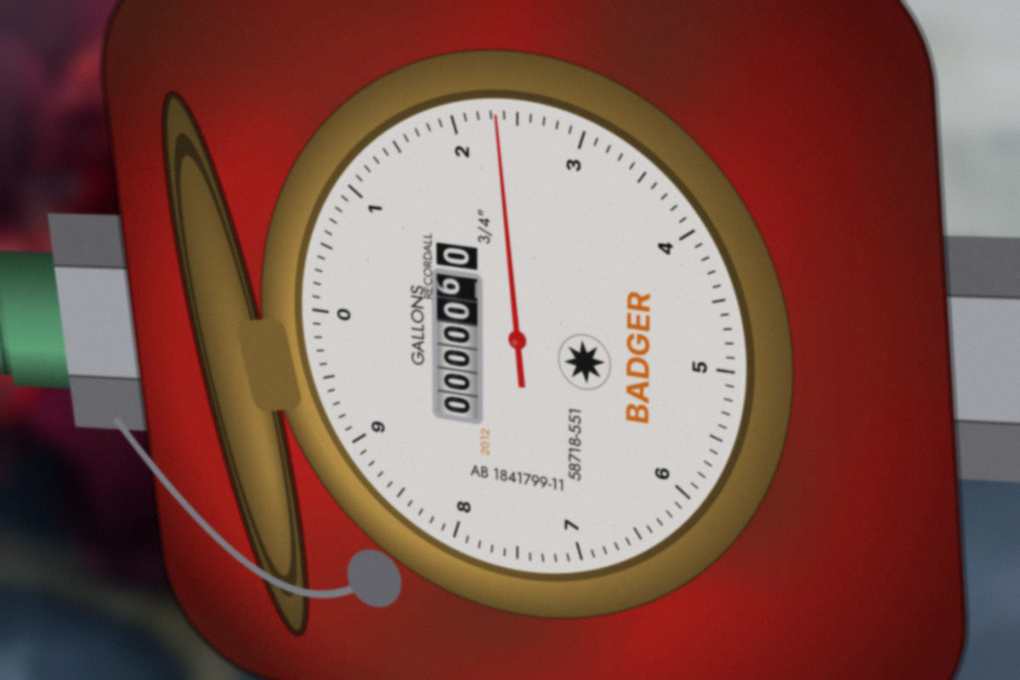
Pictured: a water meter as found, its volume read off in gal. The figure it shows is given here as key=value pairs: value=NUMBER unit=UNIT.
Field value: value=62.3 unit=gal
